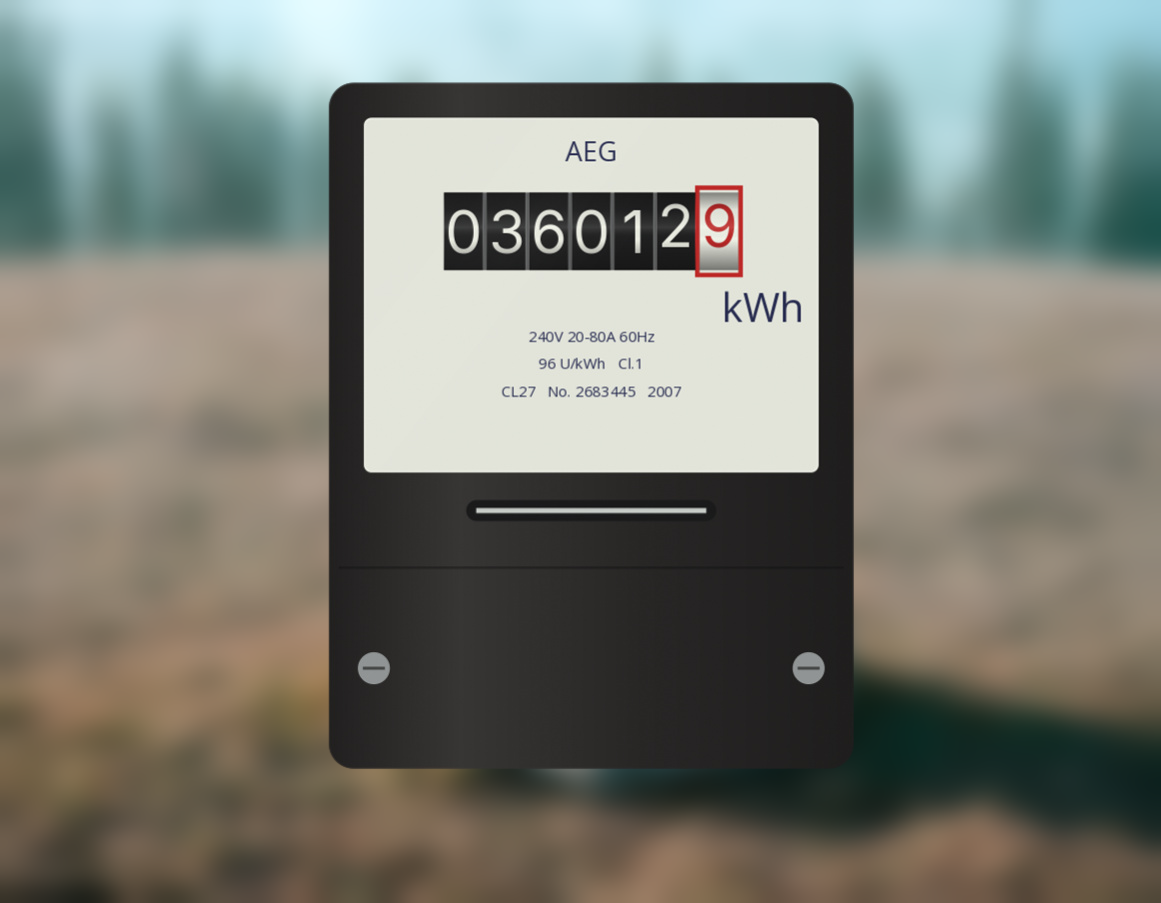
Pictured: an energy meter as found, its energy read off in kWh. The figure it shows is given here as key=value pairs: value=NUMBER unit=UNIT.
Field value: value=36012.9 unit=kWh
